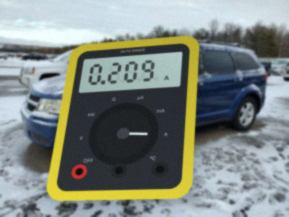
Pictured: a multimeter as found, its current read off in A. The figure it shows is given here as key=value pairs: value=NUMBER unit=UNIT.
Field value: value=0.209 unit=A
